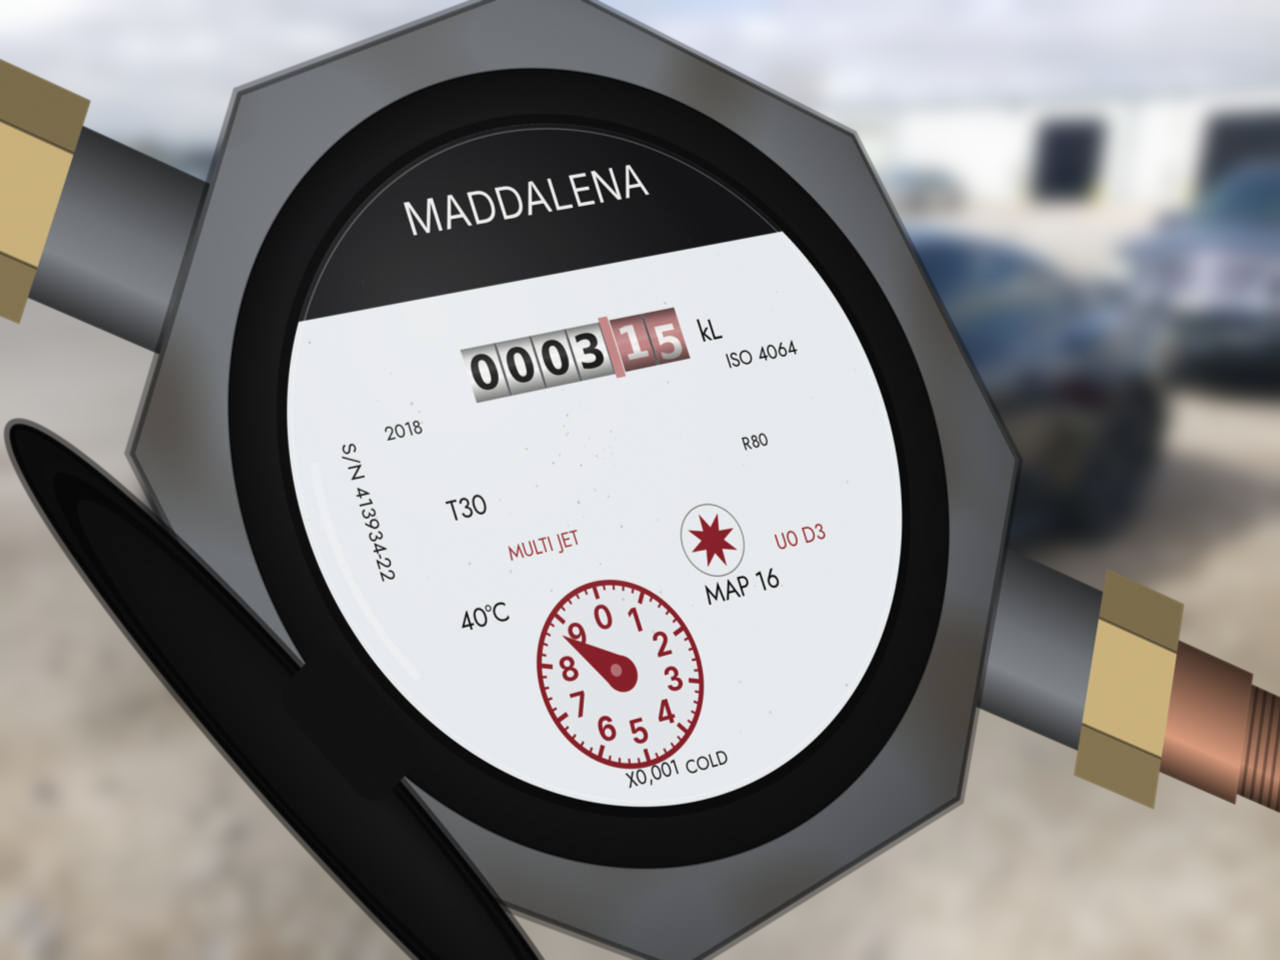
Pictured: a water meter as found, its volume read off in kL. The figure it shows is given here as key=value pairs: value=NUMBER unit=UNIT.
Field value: value=3.148 unit=kL
